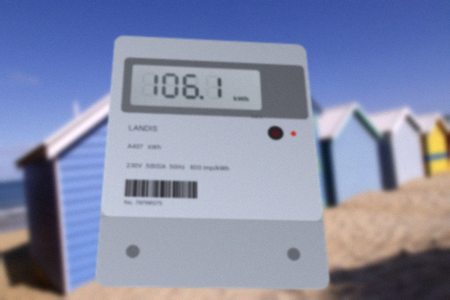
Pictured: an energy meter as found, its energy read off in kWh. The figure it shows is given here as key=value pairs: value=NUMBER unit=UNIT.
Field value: value=106.1 unit=kWh
